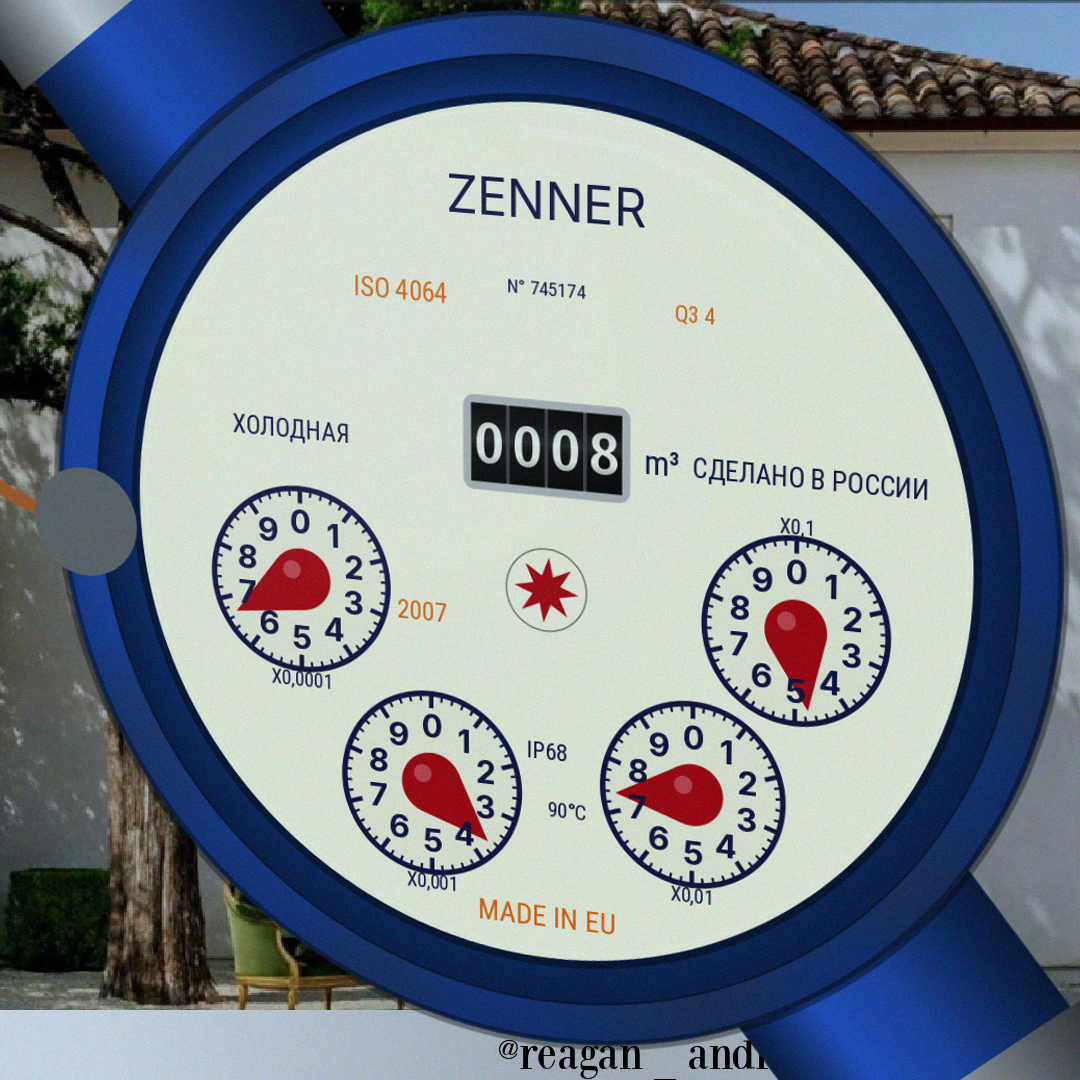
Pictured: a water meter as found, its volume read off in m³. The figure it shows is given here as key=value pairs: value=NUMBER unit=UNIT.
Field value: value=8.4736 unit=m³
